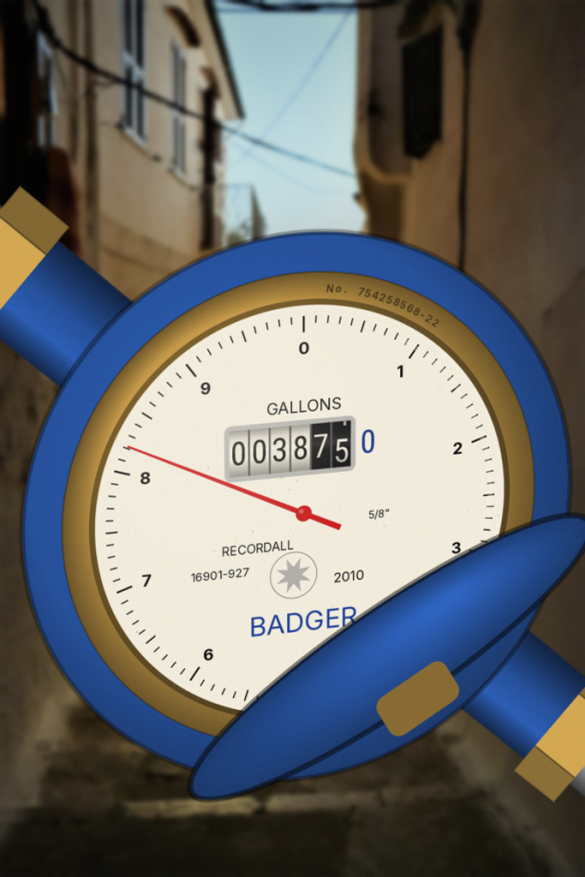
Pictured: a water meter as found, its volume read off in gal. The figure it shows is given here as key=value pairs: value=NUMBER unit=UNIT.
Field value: value=38748.2 unit=gal
